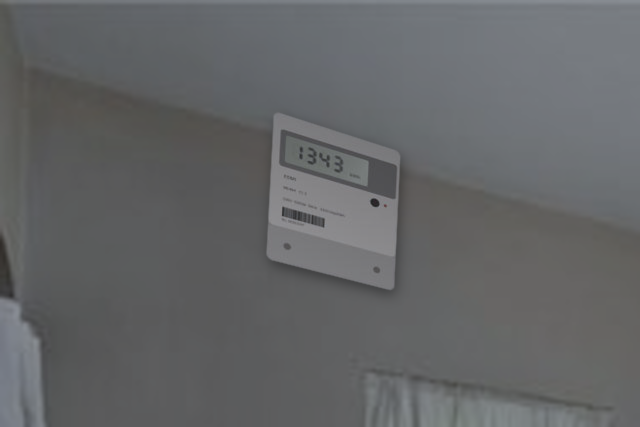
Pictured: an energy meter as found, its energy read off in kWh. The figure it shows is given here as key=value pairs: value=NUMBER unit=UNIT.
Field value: value=1343 unit=kWh
